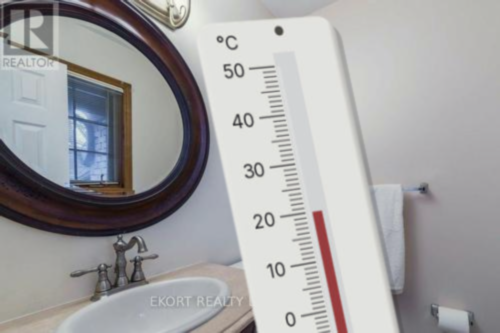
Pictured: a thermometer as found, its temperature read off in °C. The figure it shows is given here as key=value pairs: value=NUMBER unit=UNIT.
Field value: value=20 unit=°C
